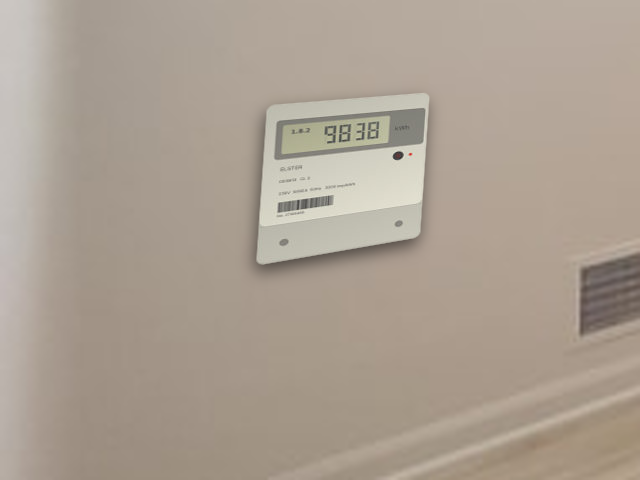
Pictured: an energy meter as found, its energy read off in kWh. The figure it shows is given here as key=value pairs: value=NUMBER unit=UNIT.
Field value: value=9838 unit=kWh
